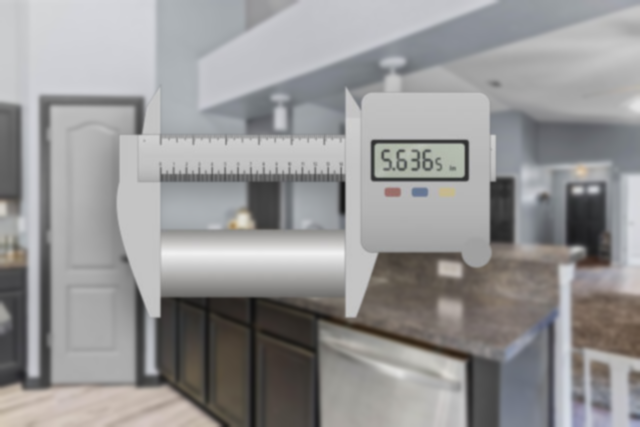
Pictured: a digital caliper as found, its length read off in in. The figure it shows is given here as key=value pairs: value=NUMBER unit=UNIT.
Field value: value=5.6365 unit=in
